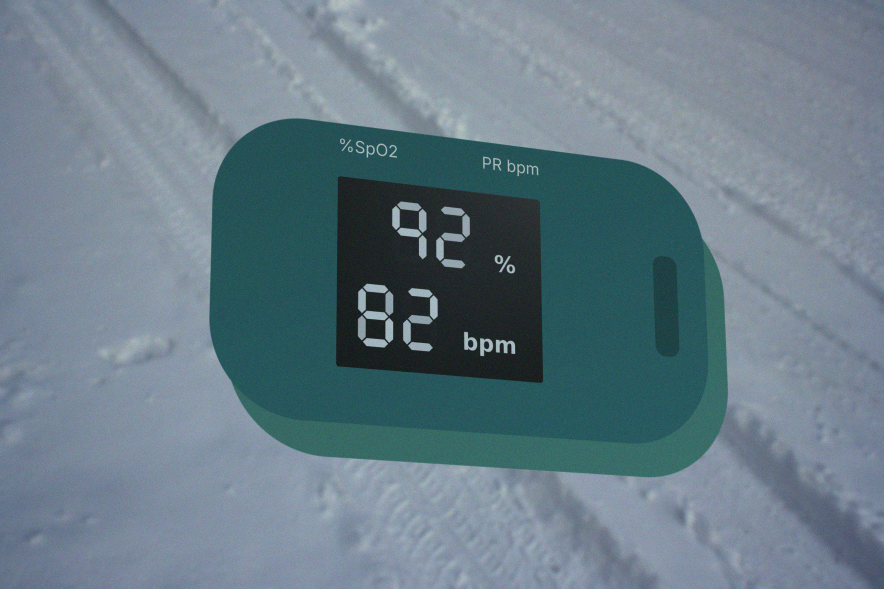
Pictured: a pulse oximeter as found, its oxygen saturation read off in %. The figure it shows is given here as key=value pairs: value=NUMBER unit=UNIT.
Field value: value=92 unit=%
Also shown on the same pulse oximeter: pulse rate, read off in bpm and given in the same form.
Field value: value=82 unit=bpm
